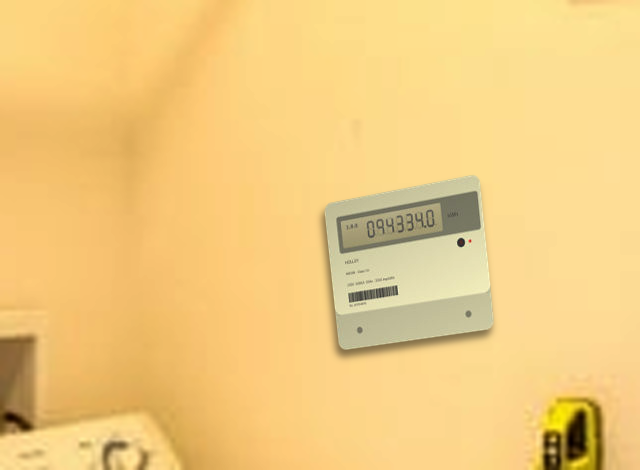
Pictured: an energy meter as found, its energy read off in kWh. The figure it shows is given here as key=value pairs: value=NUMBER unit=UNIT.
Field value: value=94334.0 unit=kWh
